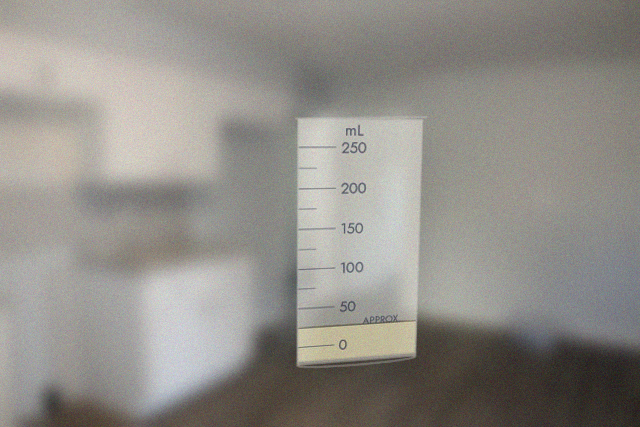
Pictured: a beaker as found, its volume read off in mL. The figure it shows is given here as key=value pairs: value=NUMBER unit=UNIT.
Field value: value=25 unit=mL
